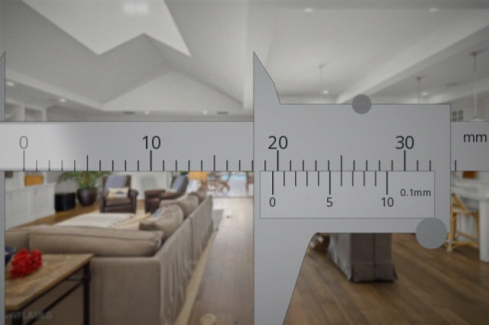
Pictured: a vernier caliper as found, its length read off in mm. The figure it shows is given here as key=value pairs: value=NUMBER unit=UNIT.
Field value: value=19.6 unit=mm
